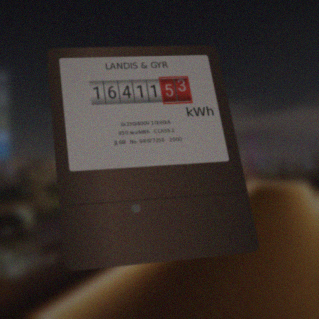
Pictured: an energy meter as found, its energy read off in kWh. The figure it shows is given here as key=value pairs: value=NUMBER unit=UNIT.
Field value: value=16411.53 unit=kWh
